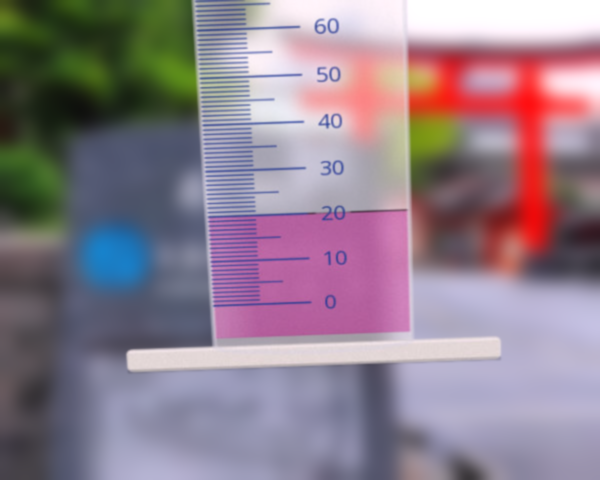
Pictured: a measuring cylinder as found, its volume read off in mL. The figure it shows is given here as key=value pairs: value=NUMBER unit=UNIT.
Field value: value=20 unit=mL
